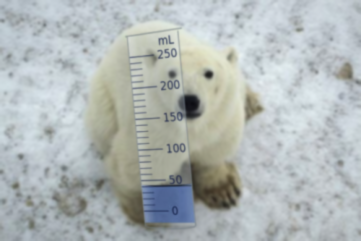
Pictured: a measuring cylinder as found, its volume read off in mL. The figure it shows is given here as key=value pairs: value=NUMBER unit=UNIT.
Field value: value=40 unit=mL
